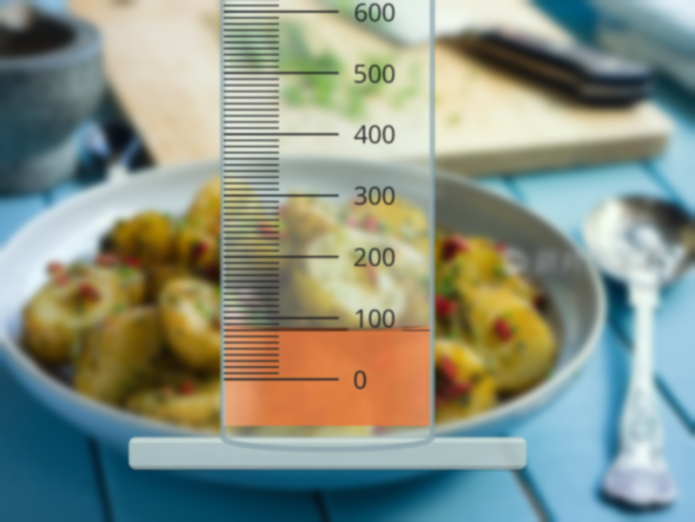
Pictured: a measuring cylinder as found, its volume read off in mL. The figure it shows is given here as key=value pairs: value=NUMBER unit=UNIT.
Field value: value=80 unit=mL
